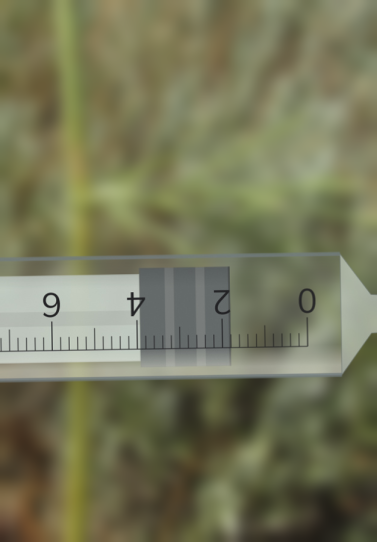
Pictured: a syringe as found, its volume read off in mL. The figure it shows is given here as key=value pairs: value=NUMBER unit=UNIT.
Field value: value=1.8 unit=mL
